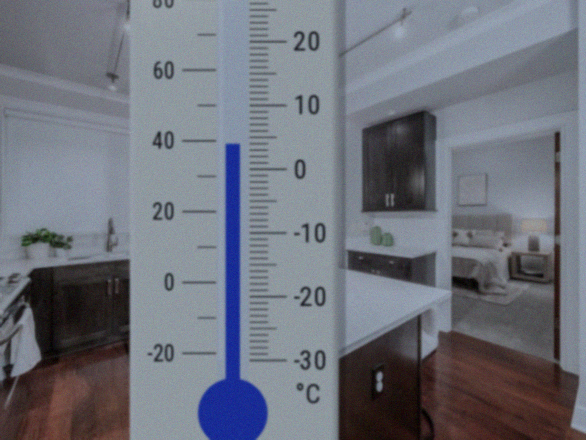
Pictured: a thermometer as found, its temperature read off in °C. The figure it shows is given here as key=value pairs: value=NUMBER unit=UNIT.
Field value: value=4 unit=°C
